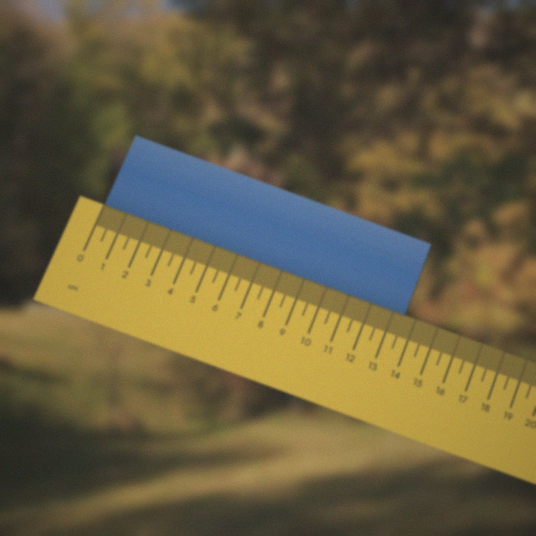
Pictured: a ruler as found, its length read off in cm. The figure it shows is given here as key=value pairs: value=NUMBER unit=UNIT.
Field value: value=13.5 unit=cm
